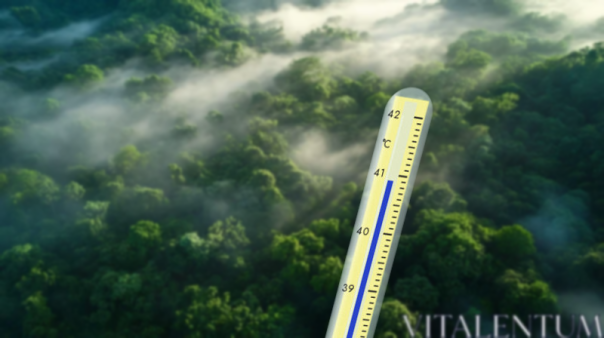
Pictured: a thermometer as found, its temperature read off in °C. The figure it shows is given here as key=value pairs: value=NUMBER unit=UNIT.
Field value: value=40.9 unit=°C
